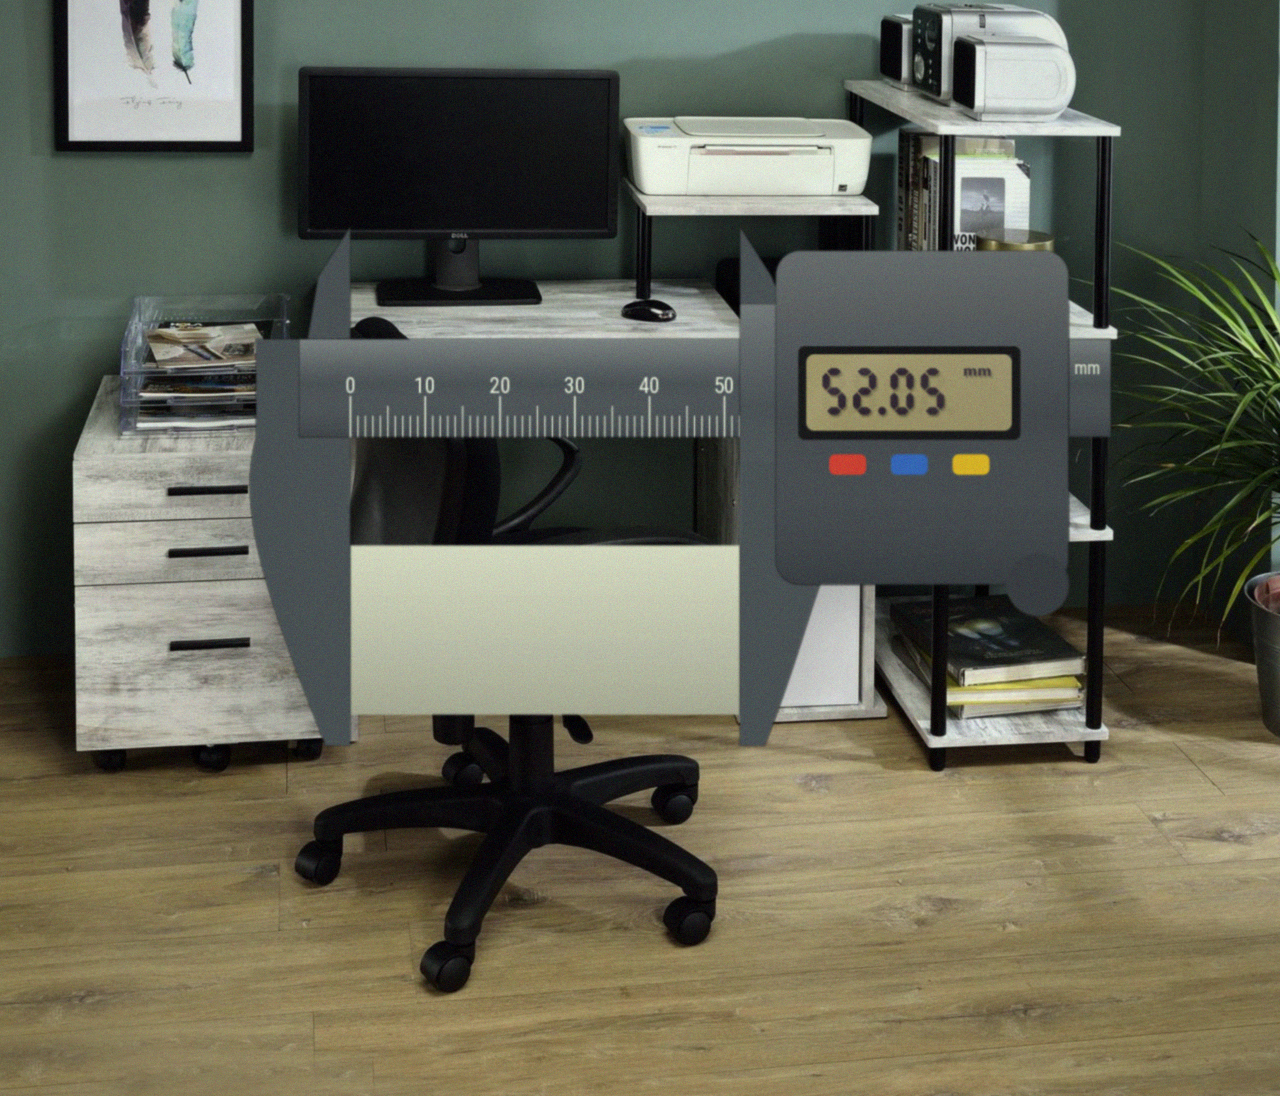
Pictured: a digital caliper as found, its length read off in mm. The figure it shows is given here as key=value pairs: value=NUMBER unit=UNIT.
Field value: value=52.05 unit=mm
